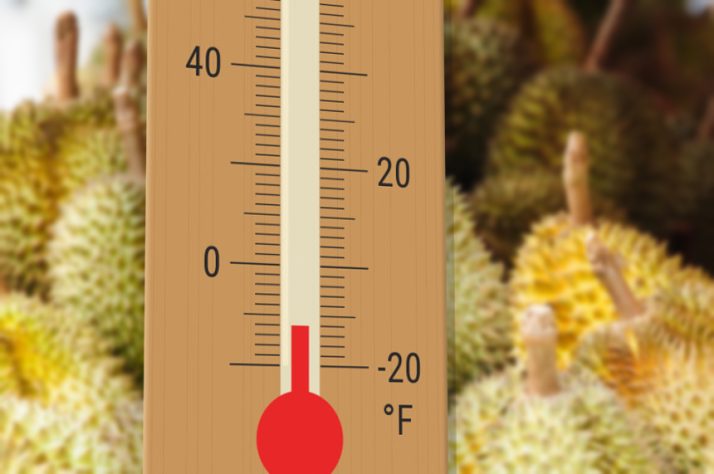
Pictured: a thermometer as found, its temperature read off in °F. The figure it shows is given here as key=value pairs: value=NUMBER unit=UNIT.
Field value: value=-12 unit=°F
